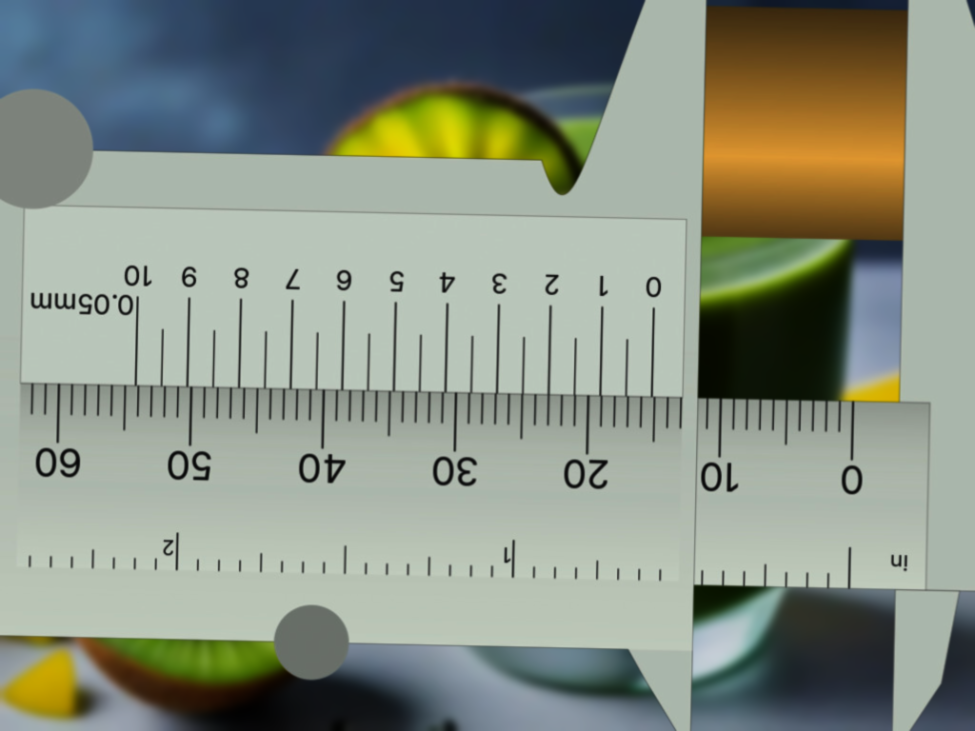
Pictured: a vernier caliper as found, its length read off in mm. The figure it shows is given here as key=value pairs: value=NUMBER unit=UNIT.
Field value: value=15.2 unit=mm
